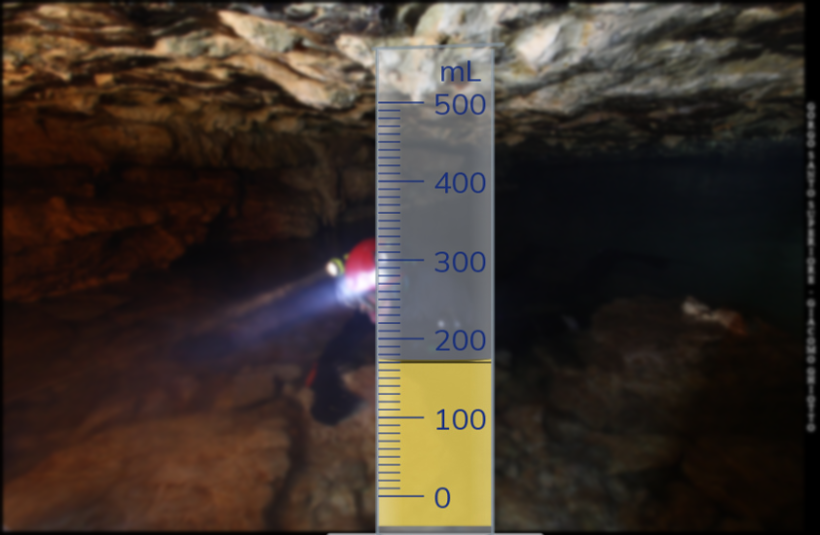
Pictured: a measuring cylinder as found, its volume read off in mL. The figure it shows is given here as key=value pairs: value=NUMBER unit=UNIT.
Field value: value=170 unit=mL
